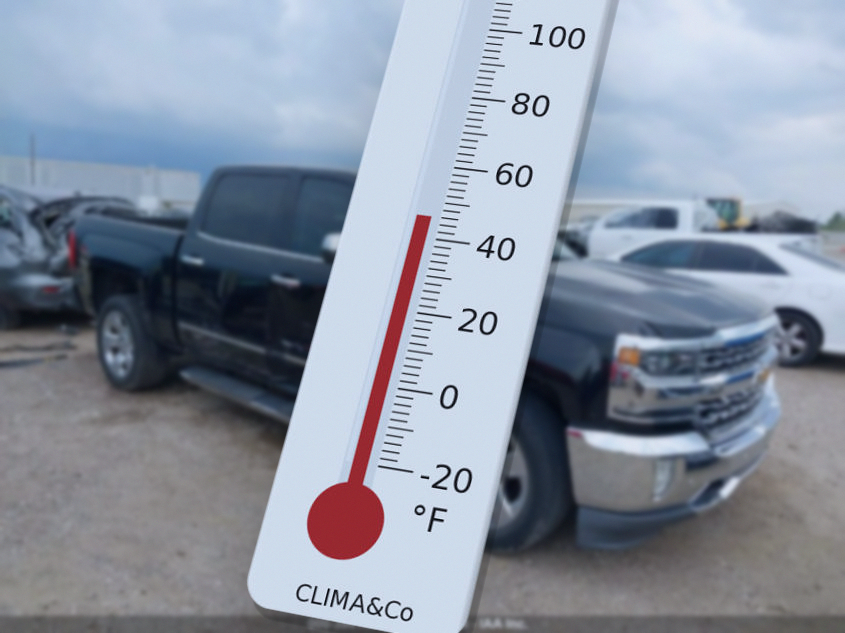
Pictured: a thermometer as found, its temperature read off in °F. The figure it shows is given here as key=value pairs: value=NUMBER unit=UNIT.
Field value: value=46 unit=°F
